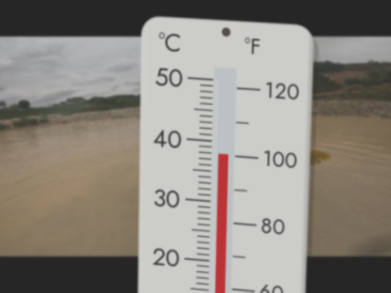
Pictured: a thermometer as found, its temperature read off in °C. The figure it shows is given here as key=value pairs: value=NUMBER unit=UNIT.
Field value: value=38 unit=°C
